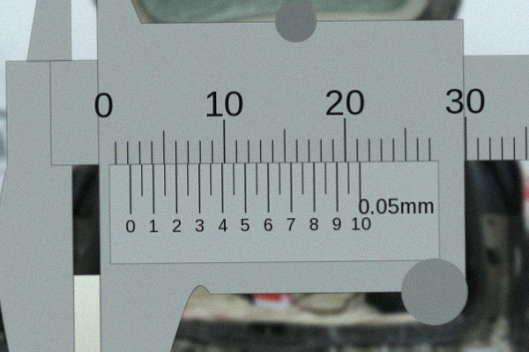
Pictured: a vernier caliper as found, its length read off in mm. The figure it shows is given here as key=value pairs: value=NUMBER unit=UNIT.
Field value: value=2.2 unit=mm
